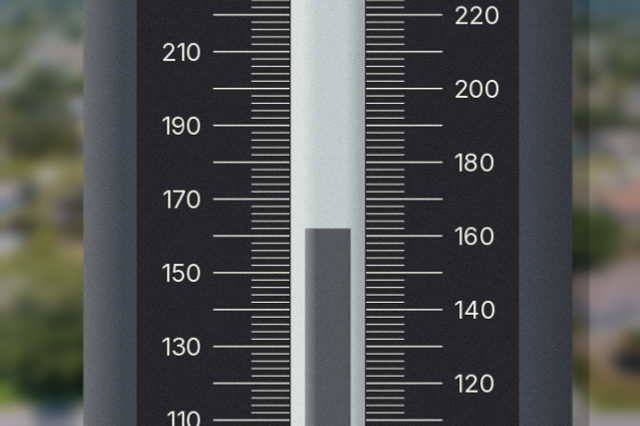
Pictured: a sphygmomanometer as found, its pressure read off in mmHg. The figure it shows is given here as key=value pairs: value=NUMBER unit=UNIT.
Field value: value=162 unit=mmHg
